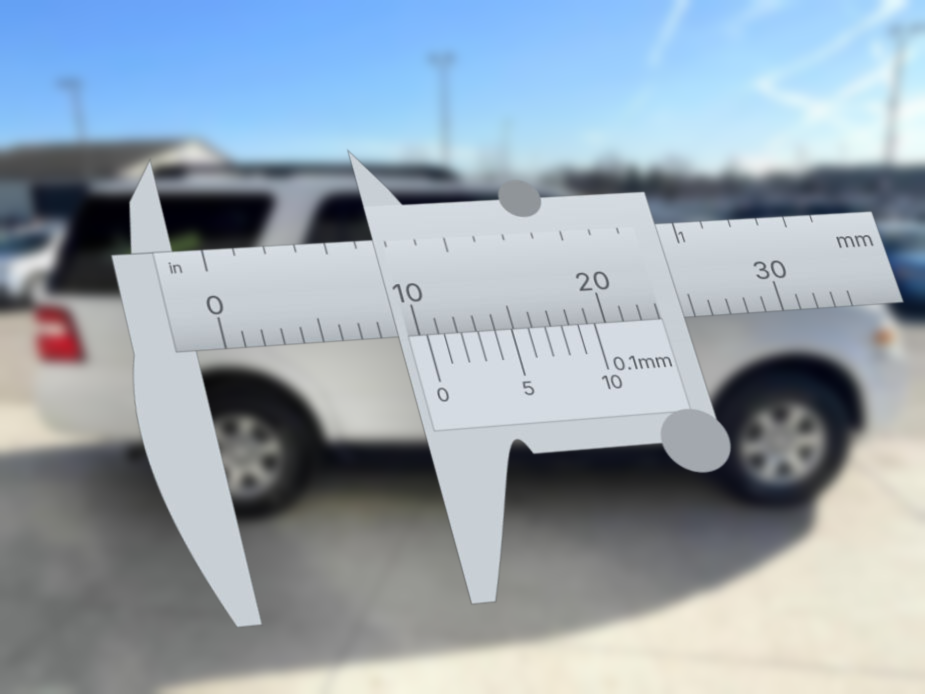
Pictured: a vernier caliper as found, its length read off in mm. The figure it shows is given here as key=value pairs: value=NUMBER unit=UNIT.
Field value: value=10.4 unit=mm
